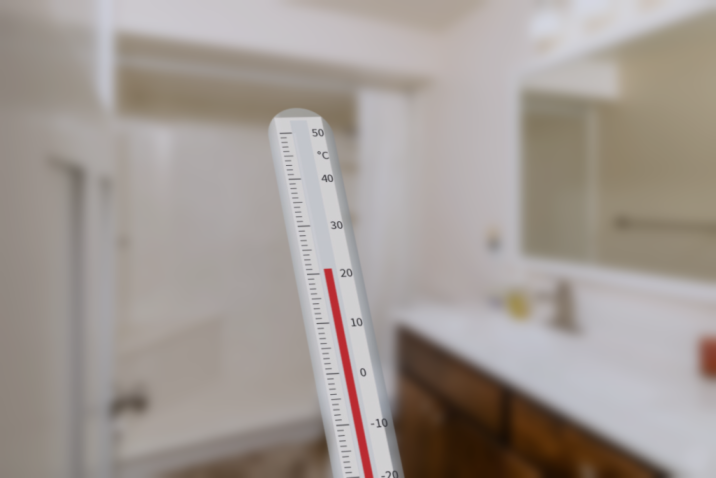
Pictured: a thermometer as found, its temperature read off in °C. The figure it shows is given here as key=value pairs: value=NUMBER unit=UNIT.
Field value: value=21 unit=°C
